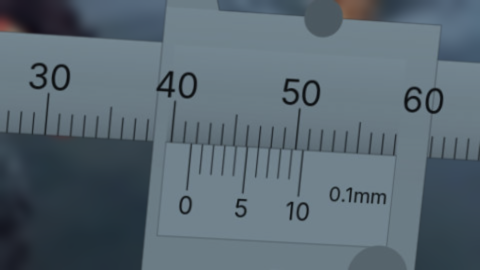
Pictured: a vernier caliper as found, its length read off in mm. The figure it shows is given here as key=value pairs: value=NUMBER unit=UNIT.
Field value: value=41.6 unit=mm
